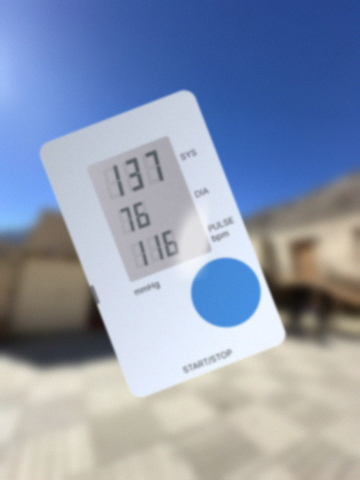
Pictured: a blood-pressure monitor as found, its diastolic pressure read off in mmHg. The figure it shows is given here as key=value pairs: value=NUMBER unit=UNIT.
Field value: value=76 unit=mmHg
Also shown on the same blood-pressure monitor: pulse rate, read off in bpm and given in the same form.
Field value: value=116 unit=bpm
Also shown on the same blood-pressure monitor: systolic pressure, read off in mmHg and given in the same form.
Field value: value=137 unit=mmHg
